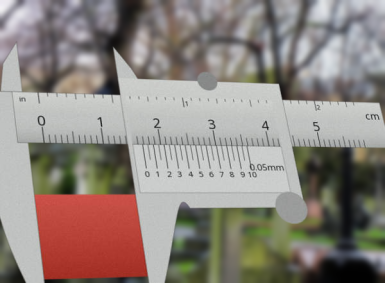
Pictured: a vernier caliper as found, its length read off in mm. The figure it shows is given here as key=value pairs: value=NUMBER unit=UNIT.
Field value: value=16.8 unit=mm
